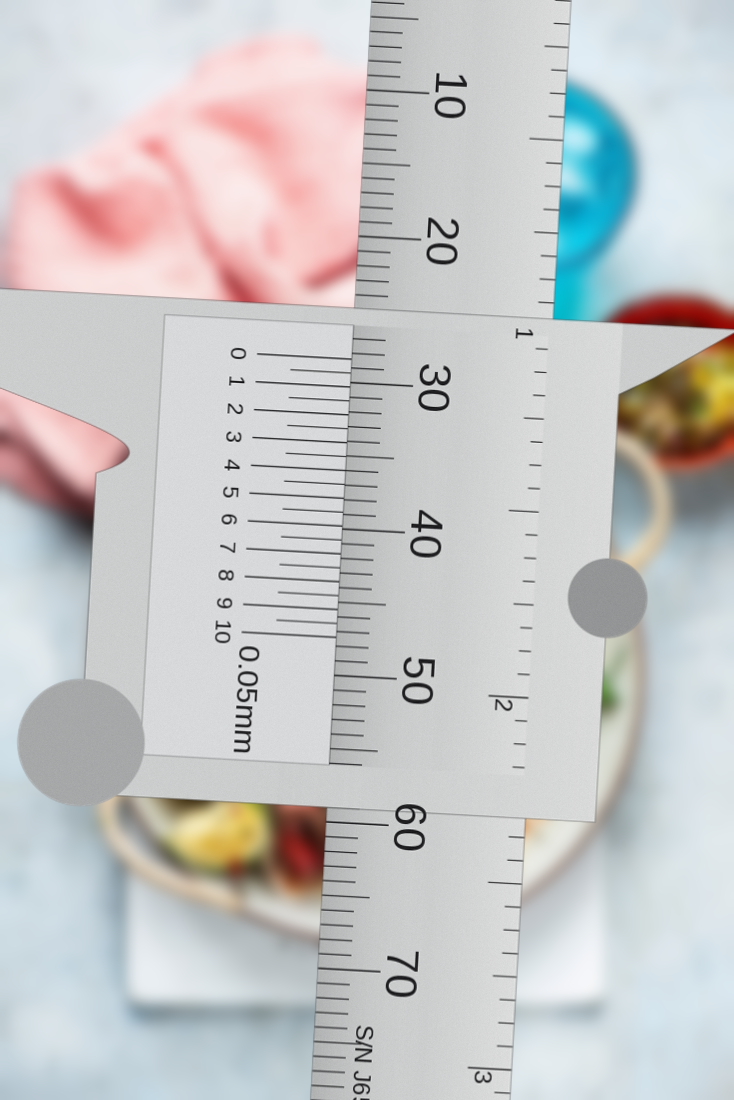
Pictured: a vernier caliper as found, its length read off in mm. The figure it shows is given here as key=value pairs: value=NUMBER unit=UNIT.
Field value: value=28.4 unit=mm
